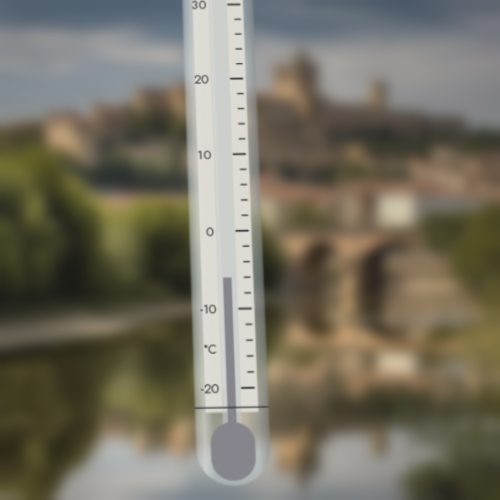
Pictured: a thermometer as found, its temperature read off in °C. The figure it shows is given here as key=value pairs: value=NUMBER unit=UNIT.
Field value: value=-6 unit=°C
